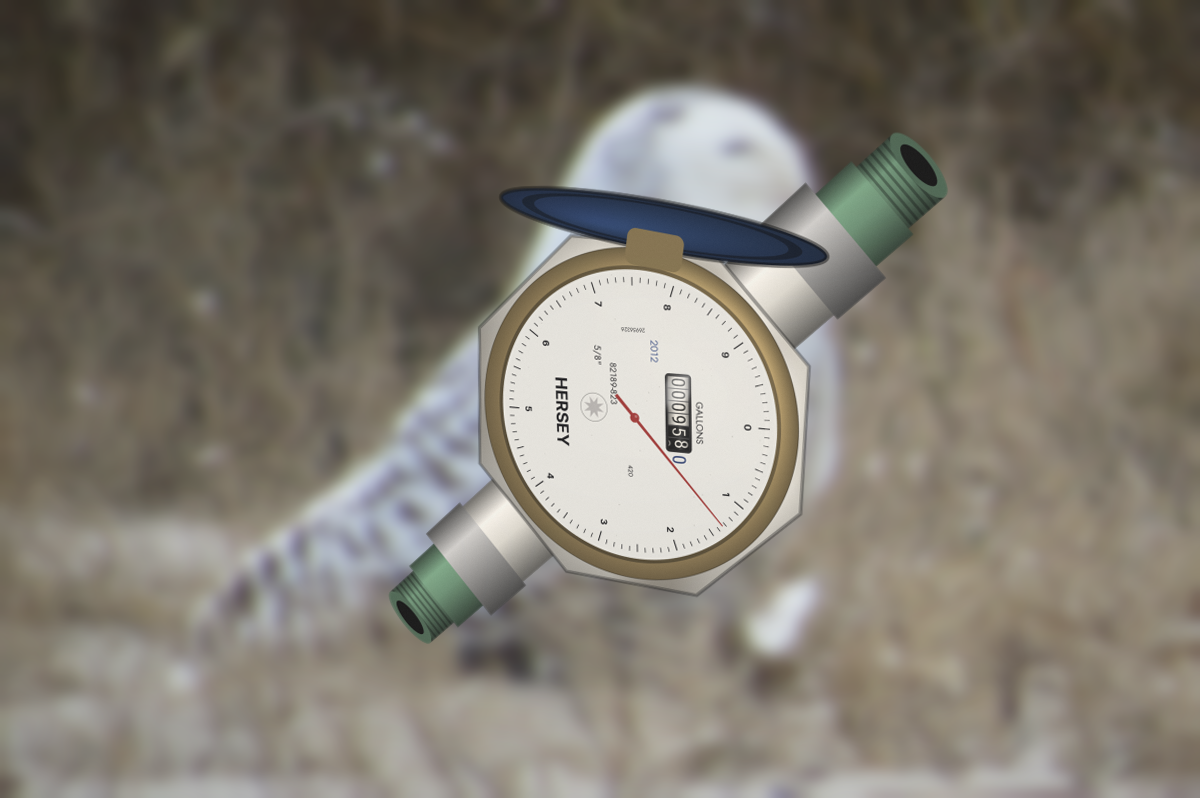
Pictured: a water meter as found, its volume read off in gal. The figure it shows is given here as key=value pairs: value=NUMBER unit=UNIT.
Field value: value=9581.3 unit=gal
